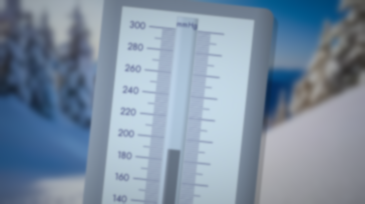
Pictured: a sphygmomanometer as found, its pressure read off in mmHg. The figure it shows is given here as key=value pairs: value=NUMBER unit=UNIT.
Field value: value=190 unit=mmHg
